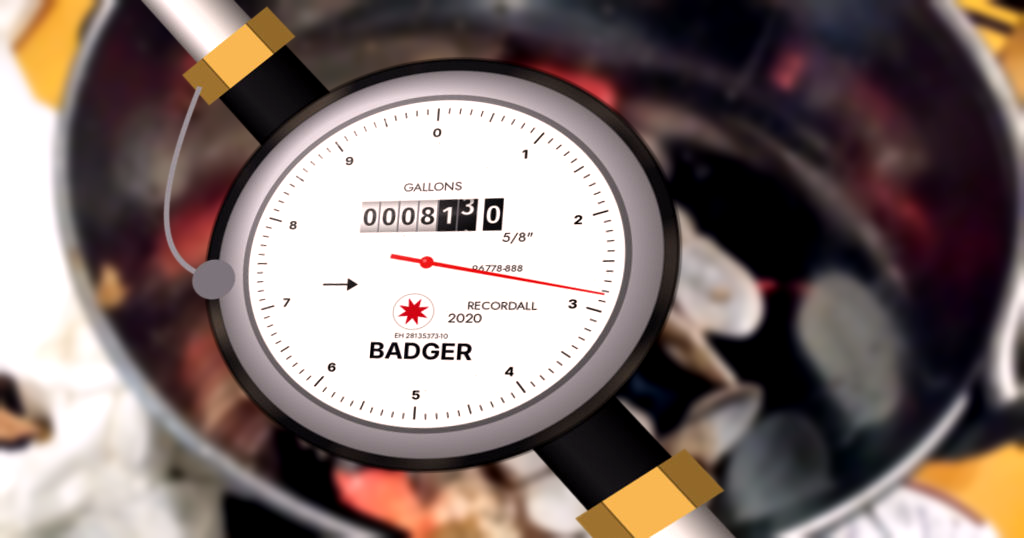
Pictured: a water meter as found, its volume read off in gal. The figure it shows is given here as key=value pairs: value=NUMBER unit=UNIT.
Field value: value=8132.8 unit=gal
